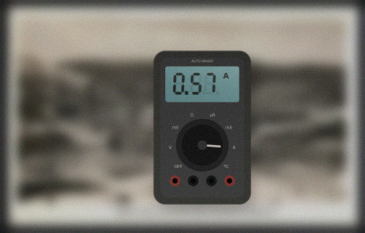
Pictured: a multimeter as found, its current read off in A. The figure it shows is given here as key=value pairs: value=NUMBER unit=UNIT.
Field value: value=0.57 unit=A
